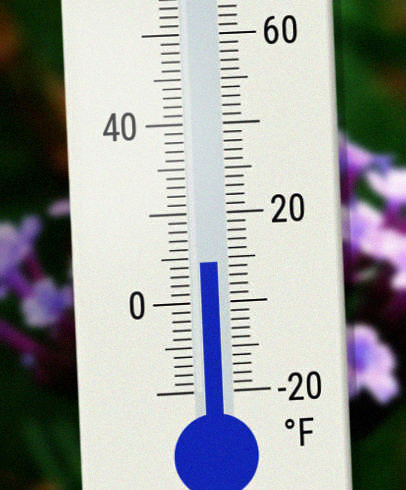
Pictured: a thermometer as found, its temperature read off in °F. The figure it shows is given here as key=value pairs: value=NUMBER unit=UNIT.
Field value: value=9 unit=°F
